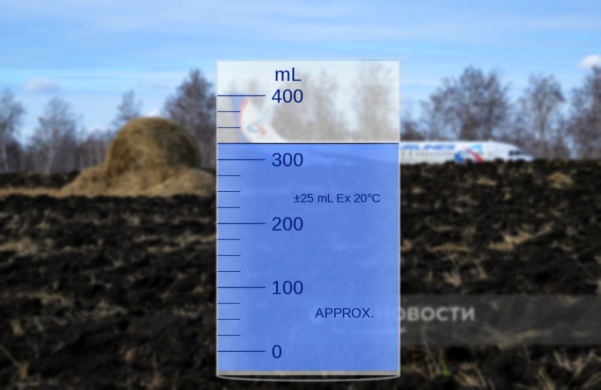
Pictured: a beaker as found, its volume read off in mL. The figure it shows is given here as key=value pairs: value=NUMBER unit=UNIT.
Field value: value=325 unit=mL
